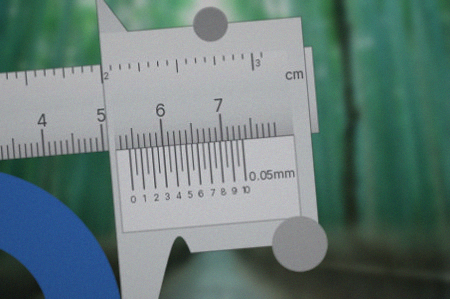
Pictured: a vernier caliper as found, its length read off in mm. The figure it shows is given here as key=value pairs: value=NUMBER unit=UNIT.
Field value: value=54.4 unit=mm
